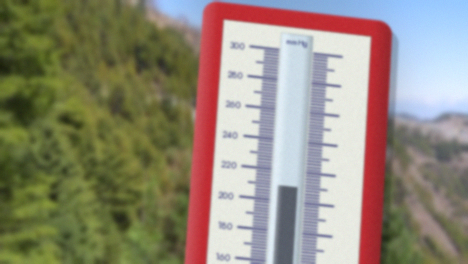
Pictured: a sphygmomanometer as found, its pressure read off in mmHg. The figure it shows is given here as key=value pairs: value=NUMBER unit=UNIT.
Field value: value=210 unit=mmHg
